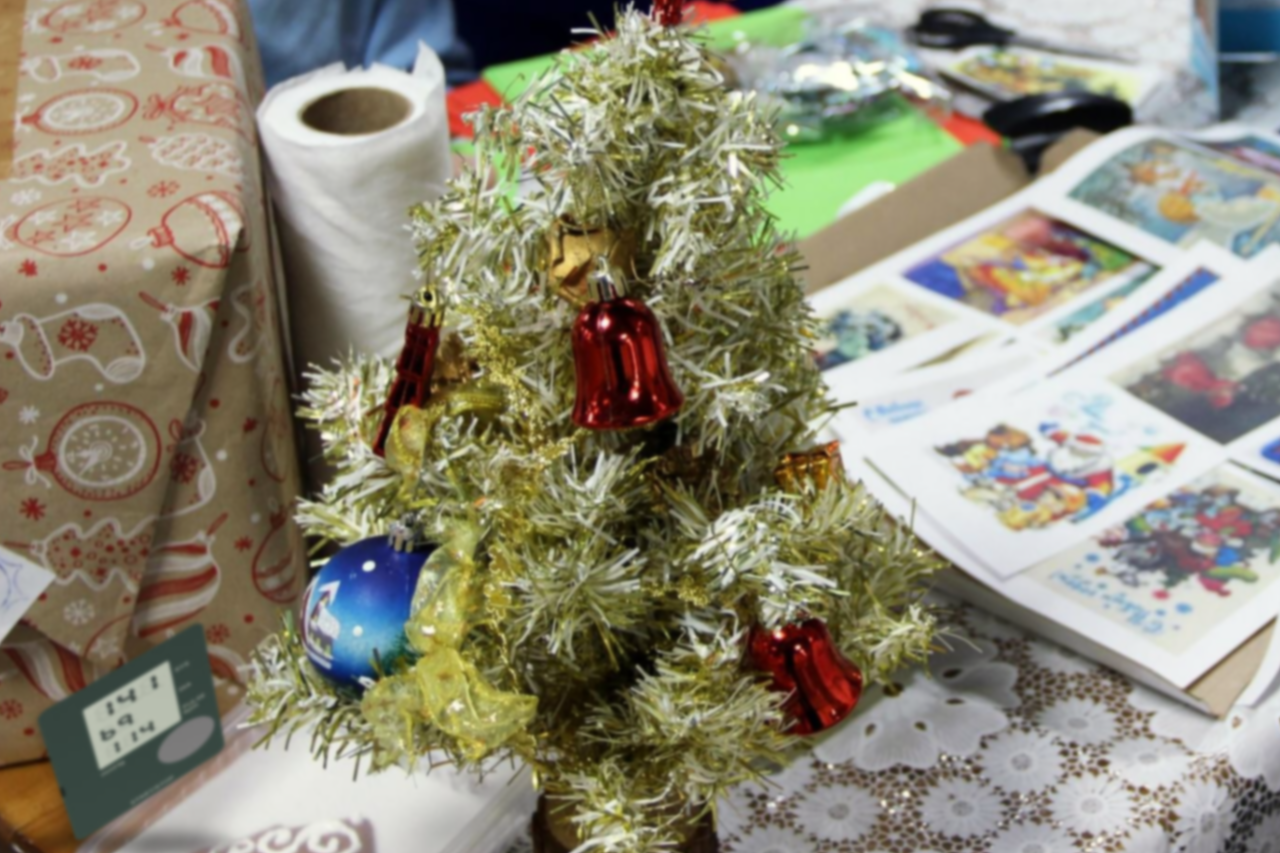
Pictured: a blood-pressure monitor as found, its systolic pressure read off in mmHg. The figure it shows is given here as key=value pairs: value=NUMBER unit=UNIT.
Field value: value=141 unit=mmHg
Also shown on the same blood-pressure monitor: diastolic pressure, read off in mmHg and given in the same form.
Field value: value=69 unit=mmHg
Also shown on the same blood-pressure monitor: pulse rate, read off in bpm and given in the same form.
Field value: value=114 unit=bpm
